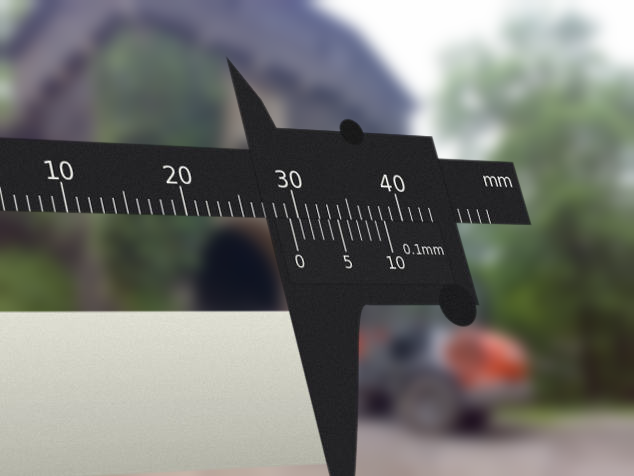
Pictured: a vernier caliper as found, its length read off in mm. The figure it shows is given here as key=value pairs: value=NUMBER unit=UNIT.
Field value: value=29.2 unit=mm
